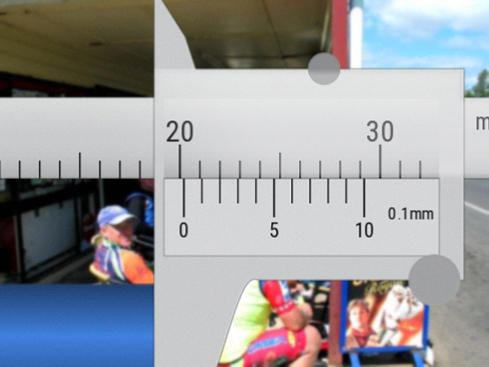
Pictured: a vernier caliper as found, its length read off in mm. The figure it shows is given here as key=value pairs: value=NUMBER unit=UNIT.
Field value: value=20.2 unit=mm
